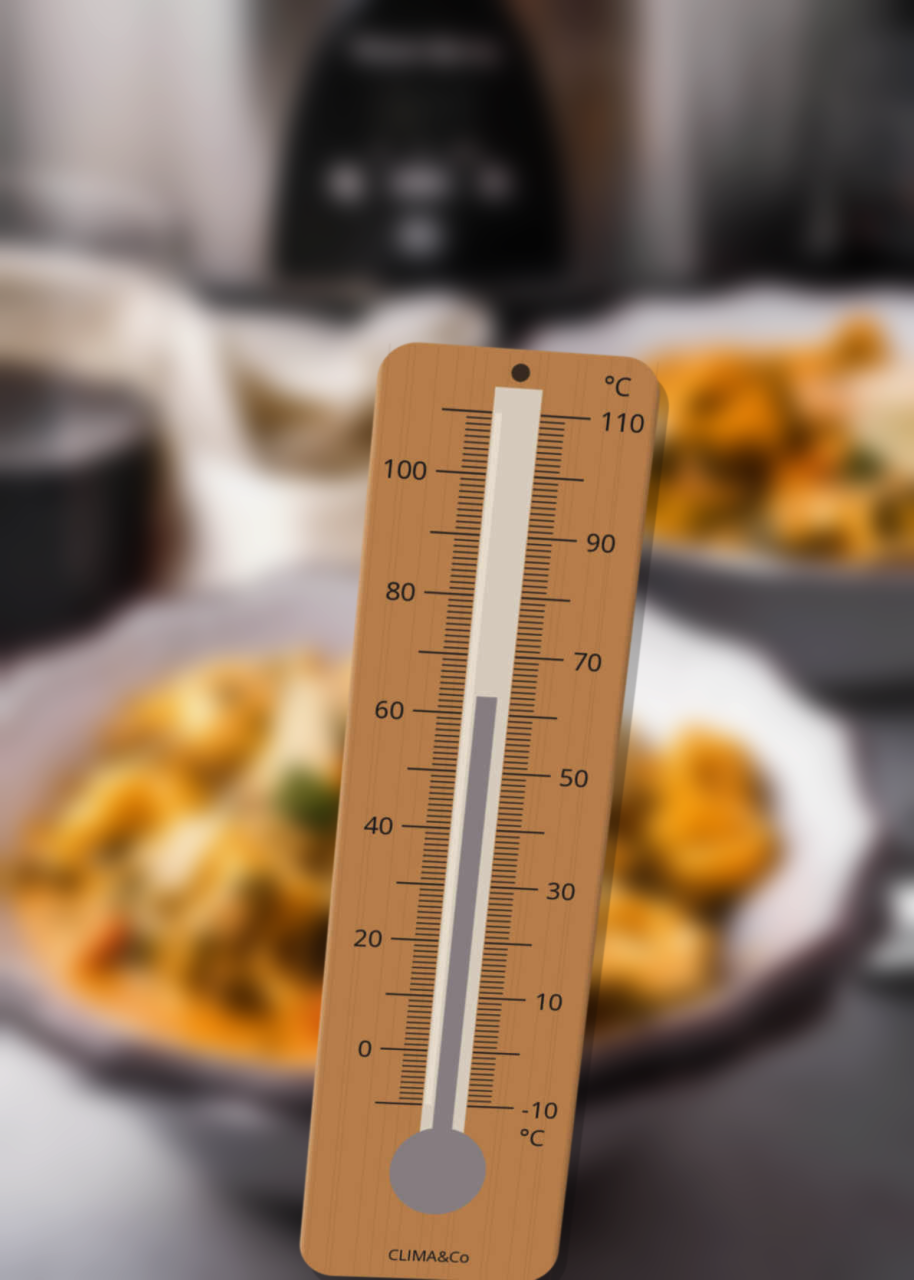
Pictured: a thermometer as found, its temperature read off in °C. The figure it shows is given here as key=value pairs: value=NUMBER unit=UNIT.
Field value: value=63 unit=°C
